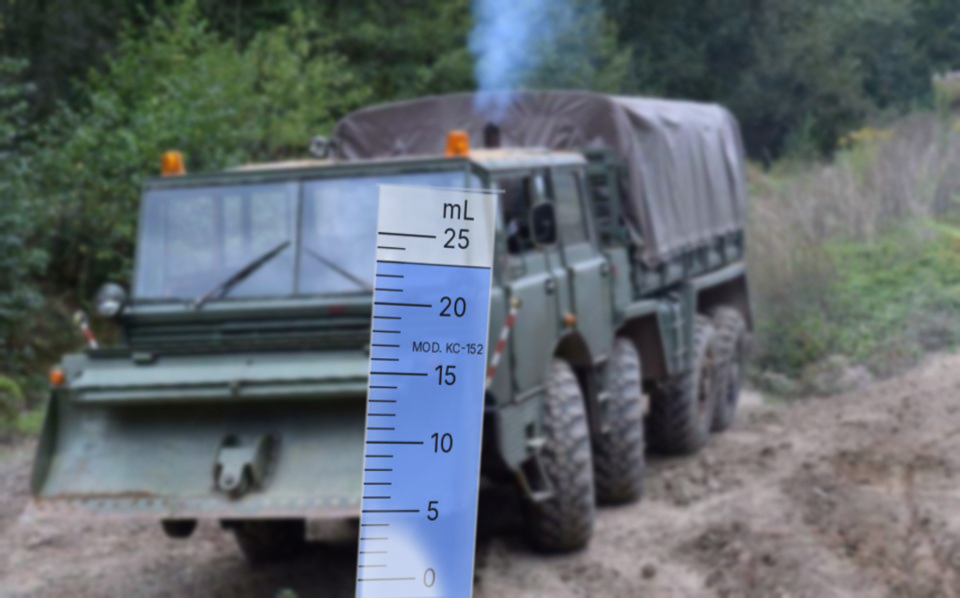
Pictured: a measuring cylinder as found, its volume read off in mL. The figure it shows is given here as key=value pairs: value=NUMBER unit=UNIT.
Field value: value=23 unit=mL
